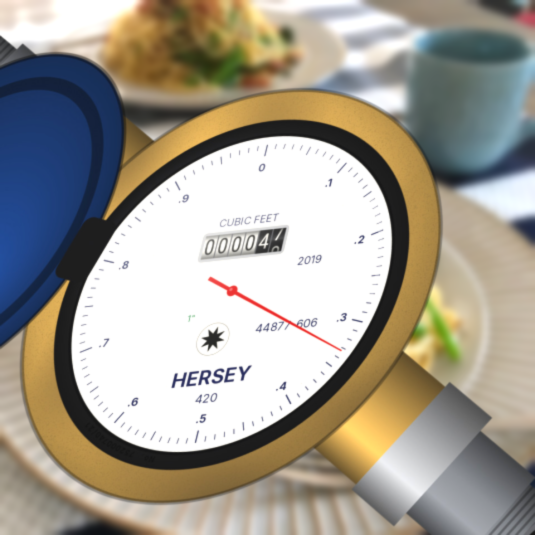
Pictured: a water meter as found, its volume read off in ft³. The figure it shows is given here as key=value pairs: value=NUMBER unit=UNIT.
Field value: value=47.33 unit=ft³
